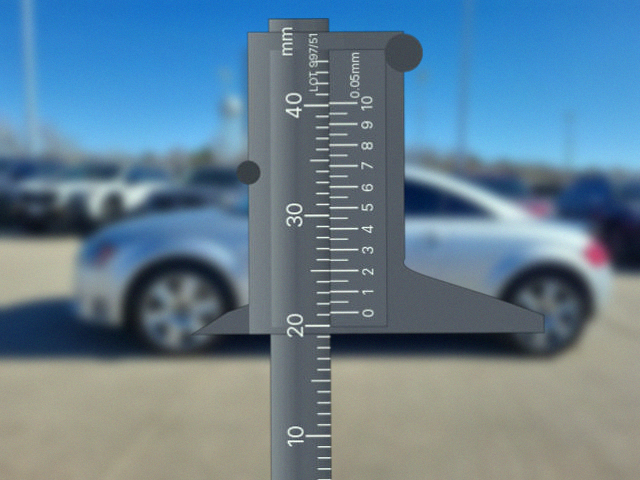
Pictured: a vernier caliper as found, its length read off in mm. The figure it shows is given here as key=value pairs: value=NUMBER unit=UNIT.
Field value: value=21.2 unit=mm
